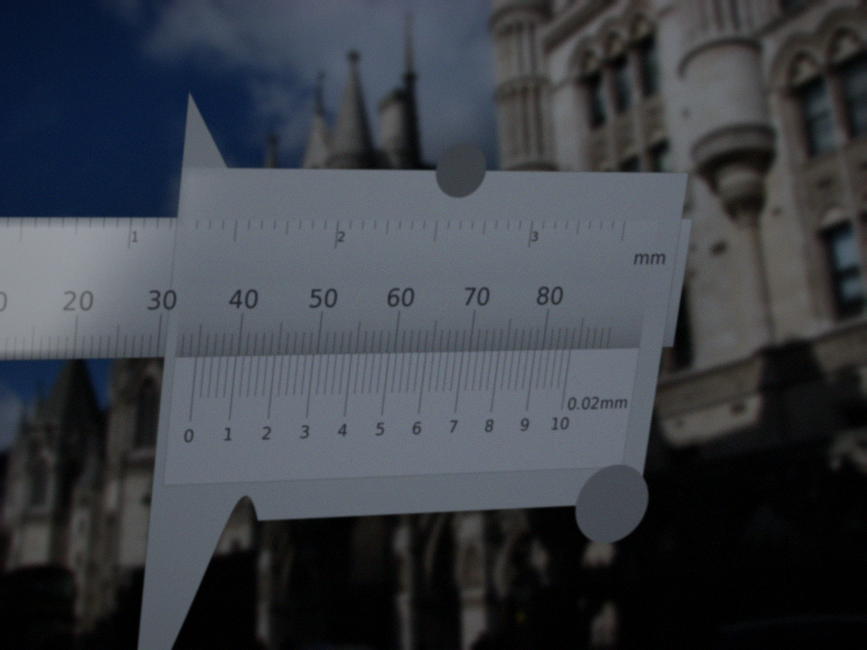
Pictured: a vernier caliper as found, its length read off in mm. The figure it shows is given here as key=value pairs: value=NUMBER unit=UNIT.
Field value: value=34.8 unit=mm
